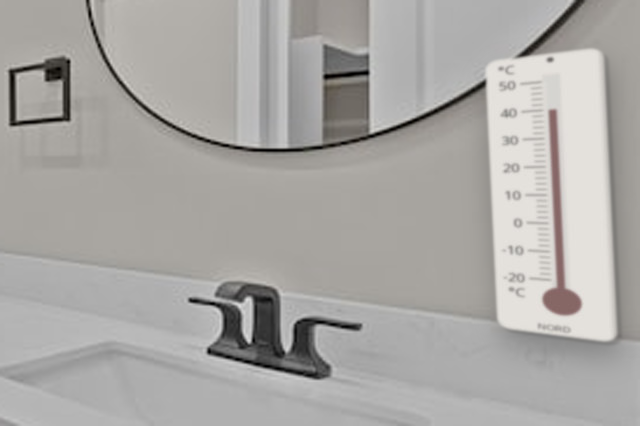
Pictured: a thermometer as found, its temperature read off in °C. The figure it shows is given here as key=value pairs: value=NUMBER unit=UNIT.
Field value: value=40 unit=°C
